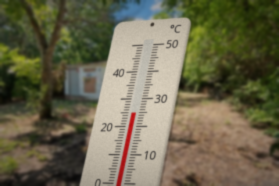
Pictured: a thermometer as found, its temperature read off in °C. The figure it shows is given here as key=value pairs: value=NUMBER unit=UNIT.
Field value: value=25 unit=°C
